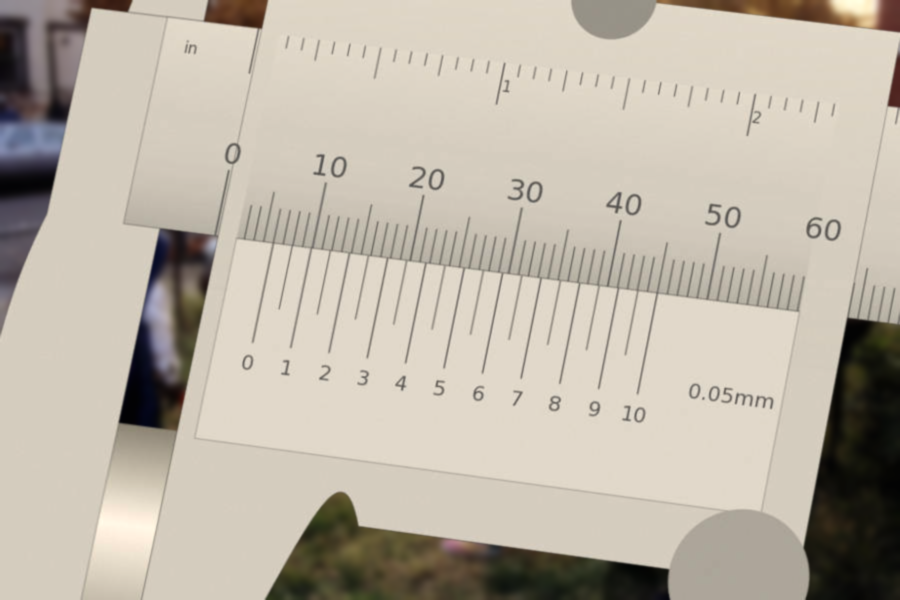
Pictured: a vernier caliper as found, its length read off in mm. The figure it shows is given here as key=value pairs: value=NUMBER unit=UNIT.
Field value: value=6.0 unit=mm
